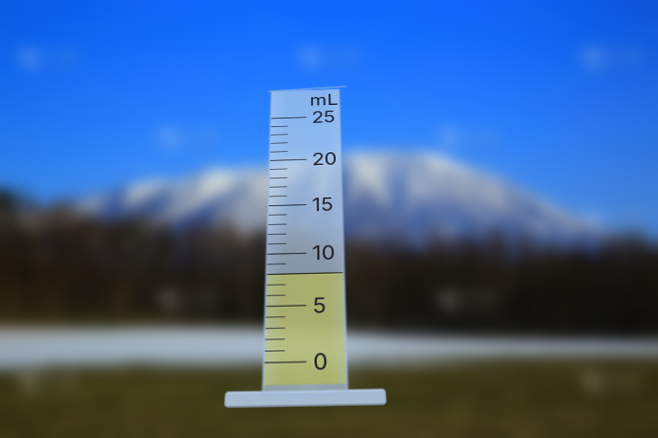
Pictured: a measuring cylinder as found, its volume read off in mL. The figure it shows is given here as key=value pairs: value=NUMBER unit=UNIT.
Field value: value=8 unit=mL
